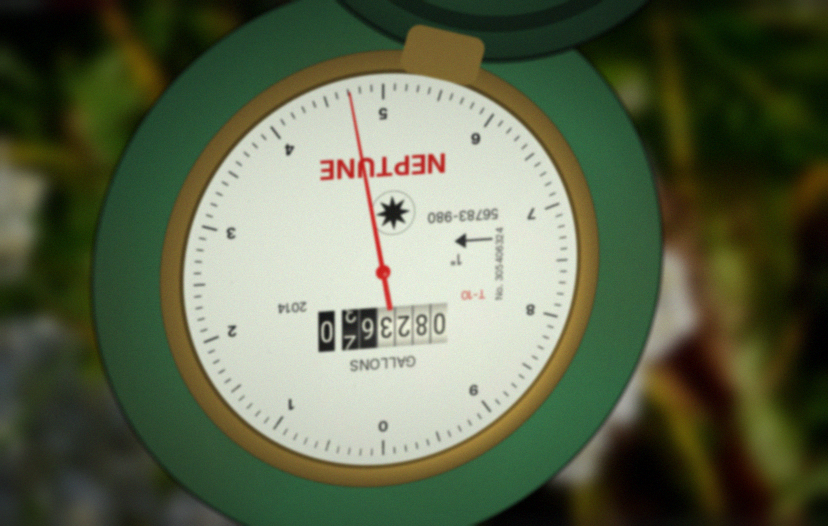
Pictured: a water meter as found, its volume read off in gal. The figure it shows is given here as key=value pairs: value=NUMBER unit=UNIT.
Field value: value=823624.7 unit=gal
